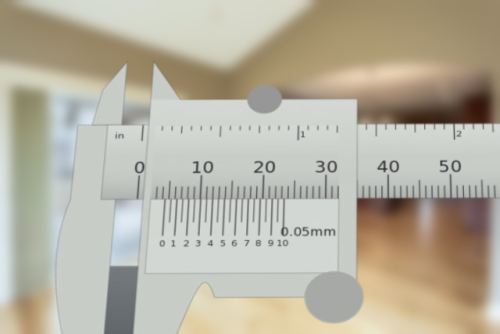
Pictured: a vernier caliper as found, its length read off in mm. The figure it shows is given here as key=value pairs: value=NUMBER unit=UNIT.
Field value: value=4.4 unit=mm
